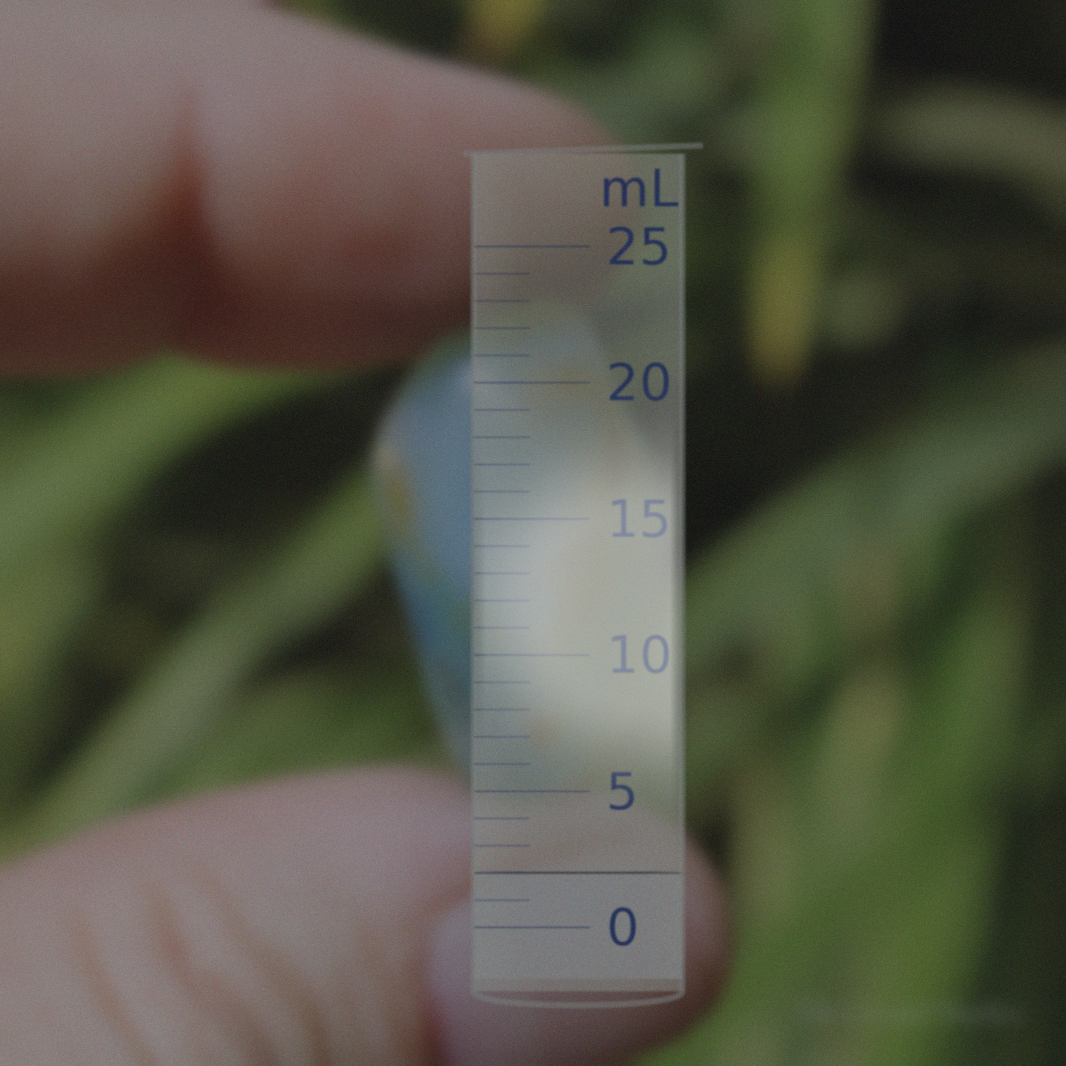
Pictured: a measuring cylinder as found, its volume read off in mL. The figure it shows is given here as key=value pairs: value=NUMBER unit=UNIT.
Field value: value=2 unit=mL
